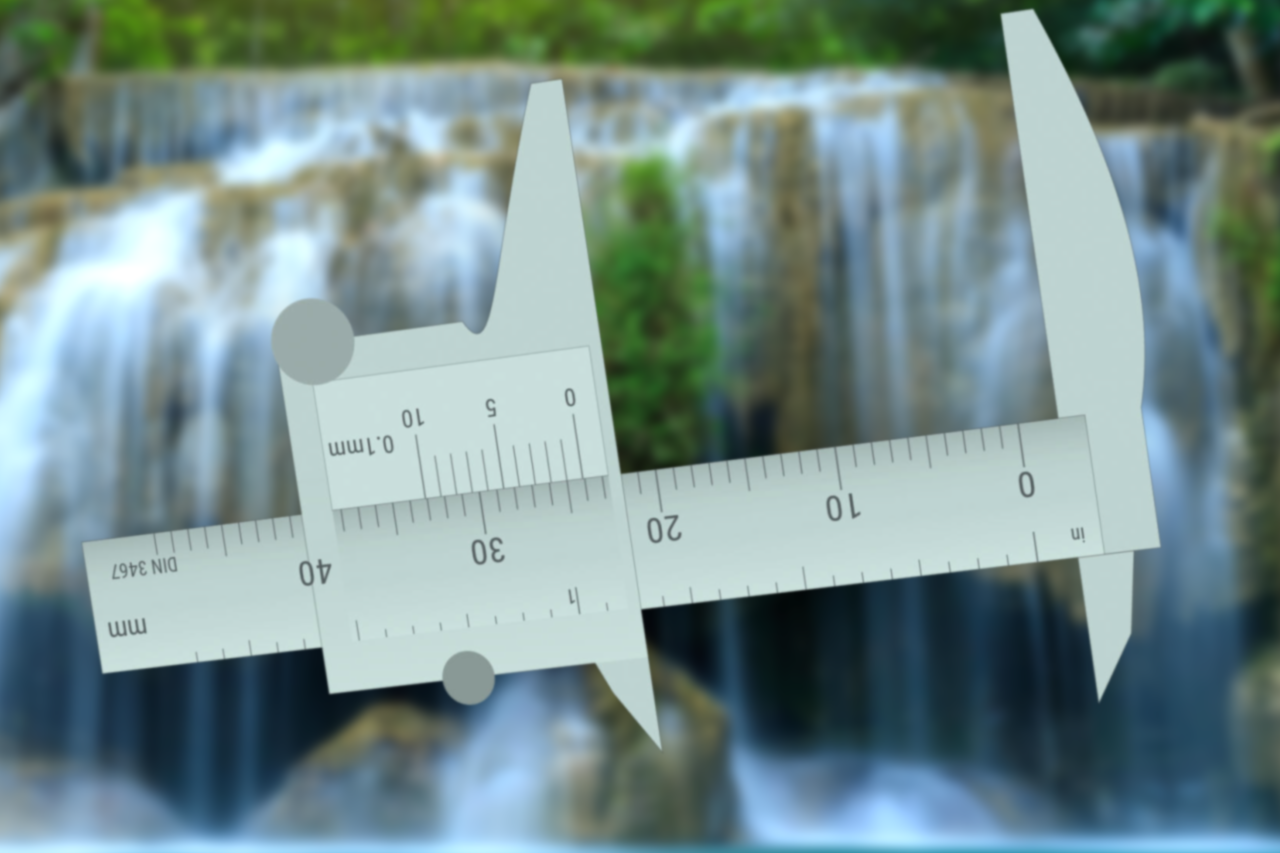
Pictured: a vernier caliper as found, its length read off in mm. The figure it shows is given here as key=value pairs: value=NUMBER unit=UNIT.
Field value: value=24.1 unit=mm
